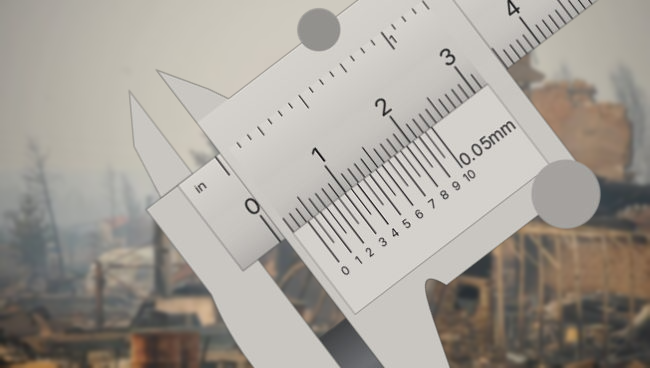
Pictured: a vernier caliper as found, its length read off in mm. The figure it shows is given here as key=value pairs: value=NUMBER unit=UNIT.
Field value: value=4.2 unit=mm
